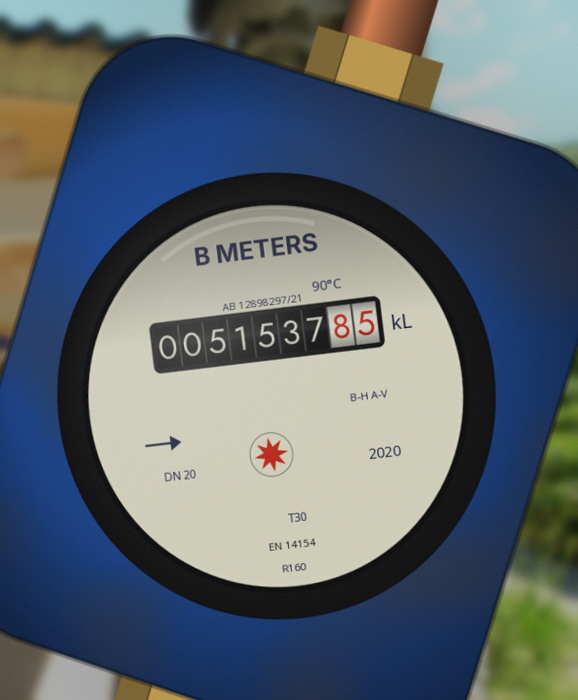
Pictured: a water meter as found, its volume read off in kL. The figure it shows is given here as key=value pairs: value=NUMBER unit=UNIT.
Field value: value=51537.85 unit=kL
